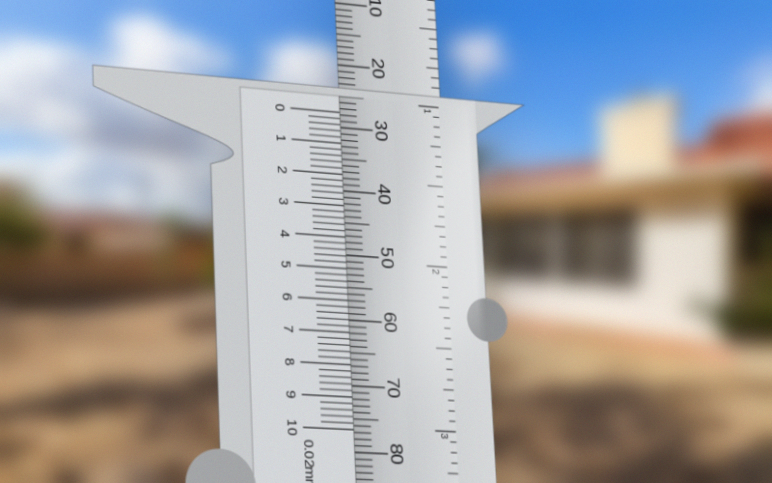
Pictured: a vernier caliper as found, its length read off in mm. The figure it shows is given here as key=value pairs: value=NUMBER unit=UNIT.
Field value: value=27.6 unit=mm
